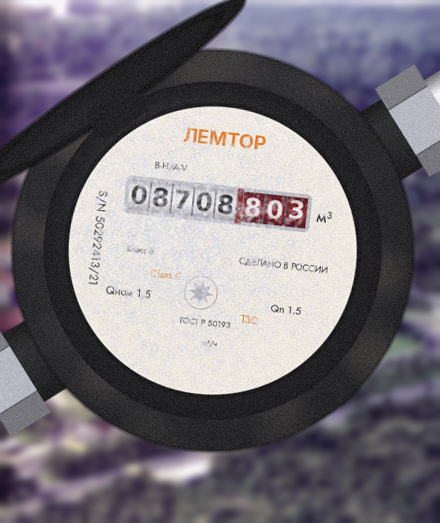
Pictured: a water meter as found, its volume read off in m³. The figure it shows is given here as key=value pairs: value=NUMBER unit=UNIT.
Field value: value=8708.803 unit=m³
